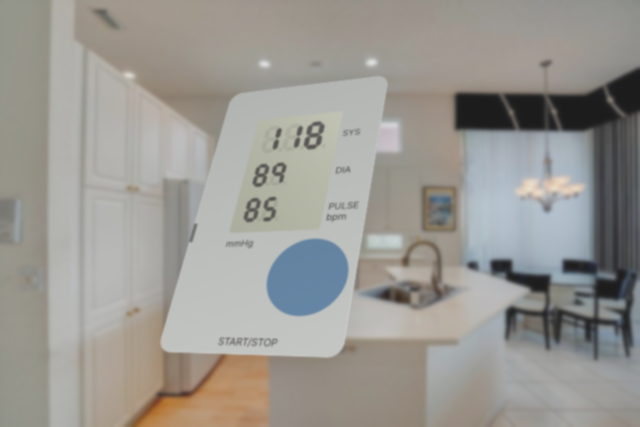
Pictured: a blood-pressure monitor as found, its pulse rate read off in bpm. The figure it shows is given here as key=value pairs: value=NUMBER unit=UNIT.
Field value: value=85 unit=bpm
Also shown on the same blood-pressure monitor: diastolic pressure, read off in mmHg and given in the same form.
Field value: value=89 unit=mmHg
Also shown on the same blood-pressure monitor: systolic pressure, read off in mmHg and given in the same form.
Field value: value=118 unit=mmHg
